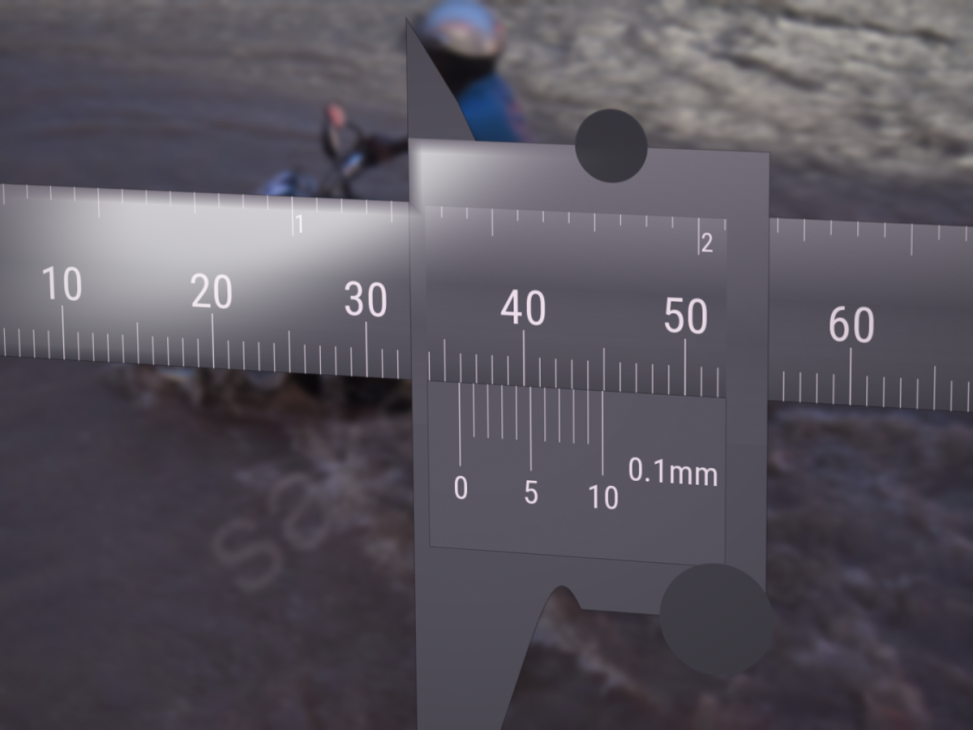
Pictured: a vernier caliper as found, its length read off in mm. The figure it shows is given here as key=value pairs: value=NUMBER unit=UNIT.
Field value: value=35.9 unit=mm
